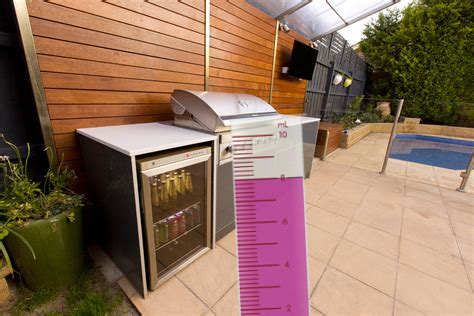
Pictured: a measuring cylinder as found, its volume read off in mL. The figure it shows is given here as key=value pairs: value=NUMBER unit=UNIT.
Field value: value=8 unit=mL
